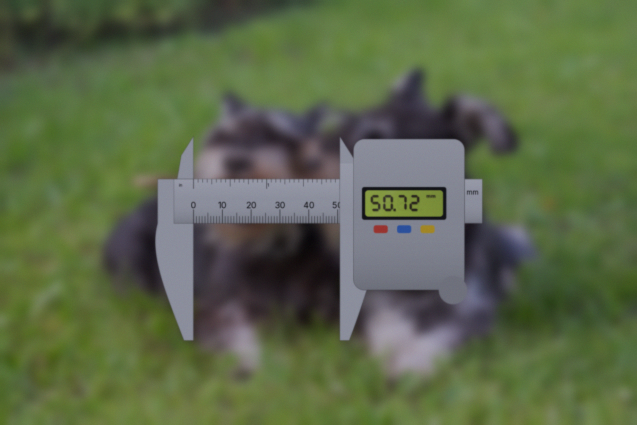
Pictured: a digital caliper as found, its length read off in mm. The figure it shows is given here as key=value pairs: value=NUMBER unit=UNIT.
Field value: value=50.72 unit=mm
